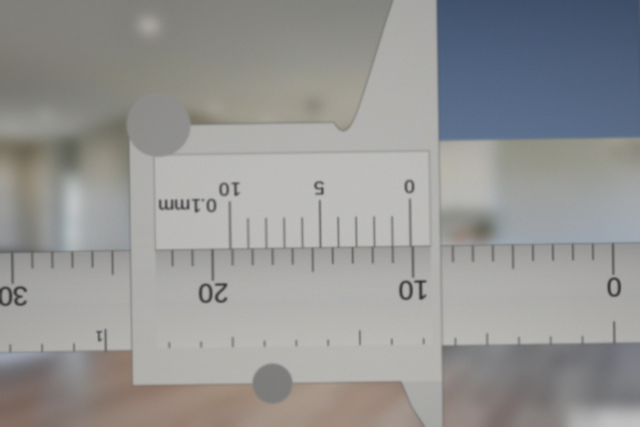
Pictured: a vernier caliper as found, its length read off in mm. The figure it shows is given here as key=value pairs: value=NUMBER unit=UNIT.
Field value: value=10.1 unit=mm
